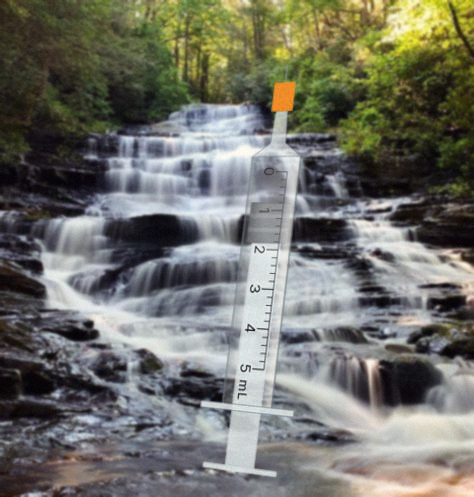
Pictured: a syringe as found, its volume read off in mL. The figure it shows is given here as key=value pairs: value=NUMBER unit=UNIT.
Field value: value=0.8 unit=mL
